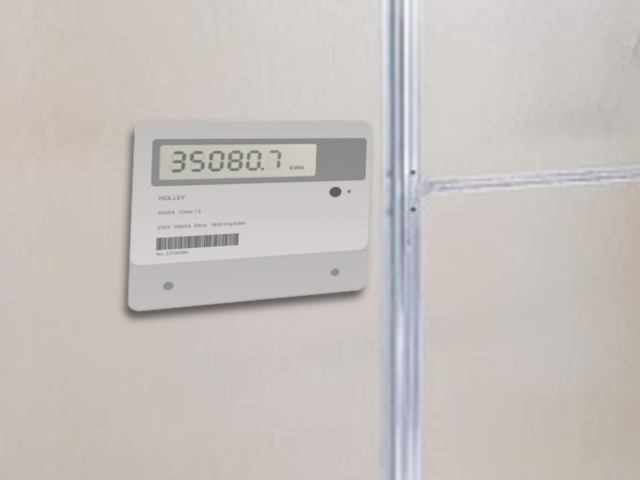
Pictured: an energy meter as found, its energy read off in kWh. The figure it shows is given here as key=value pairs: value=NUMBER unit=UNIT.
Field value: value=35080.7 unit=kWh
